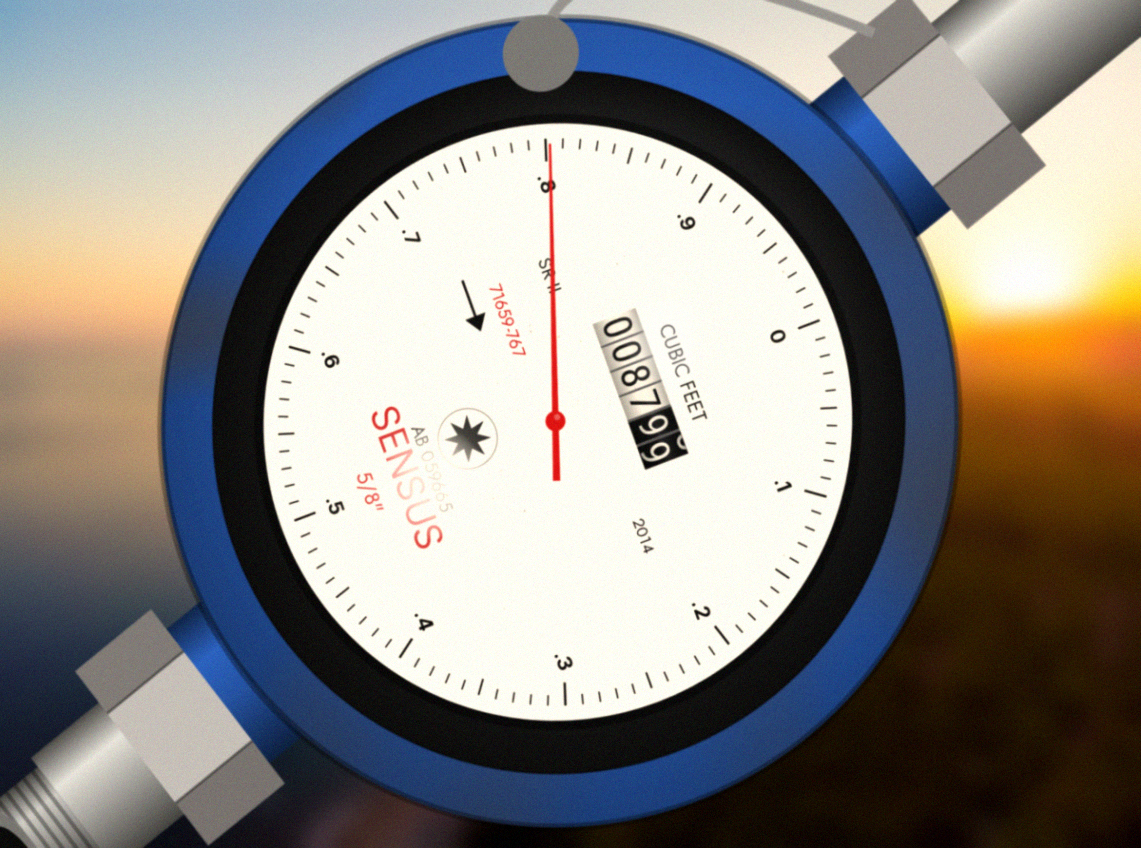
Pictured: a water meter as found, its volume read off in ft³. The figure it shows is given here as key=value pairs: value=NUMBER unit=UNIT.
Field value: value=8798.80 unit=ft³
